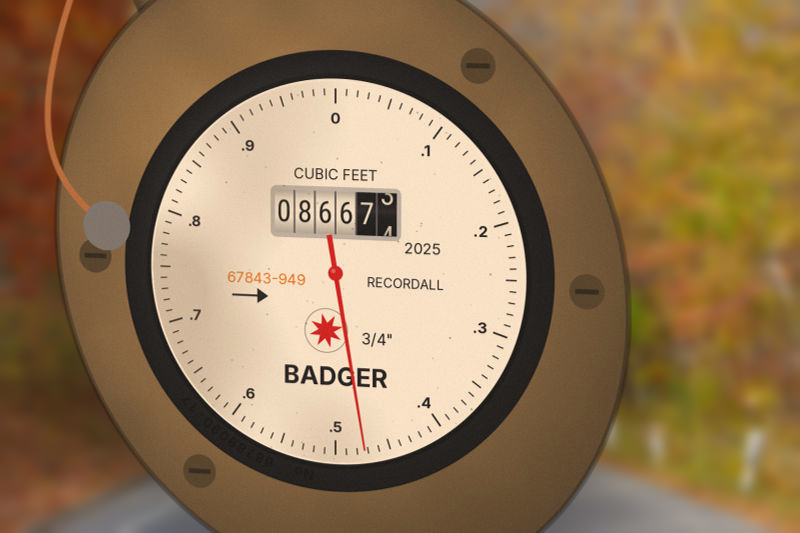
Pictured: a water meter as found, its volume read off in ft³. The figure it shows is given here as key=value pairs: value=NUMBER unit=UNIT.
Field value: value=86673.47 unit=ft³
